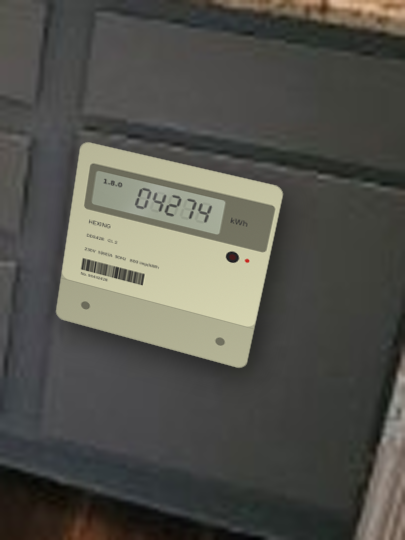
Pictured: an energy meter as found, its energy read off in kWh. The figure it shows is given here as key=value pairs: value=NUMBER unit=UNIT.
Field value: value=4274 unit=kWh
